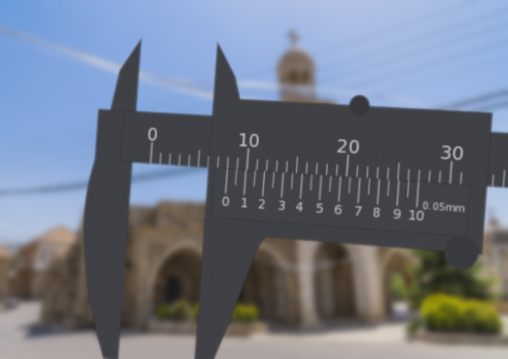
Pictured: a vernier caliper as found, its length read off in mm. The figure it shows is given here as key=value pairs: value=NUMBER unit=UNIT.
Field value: value=8.0 unit=mm
